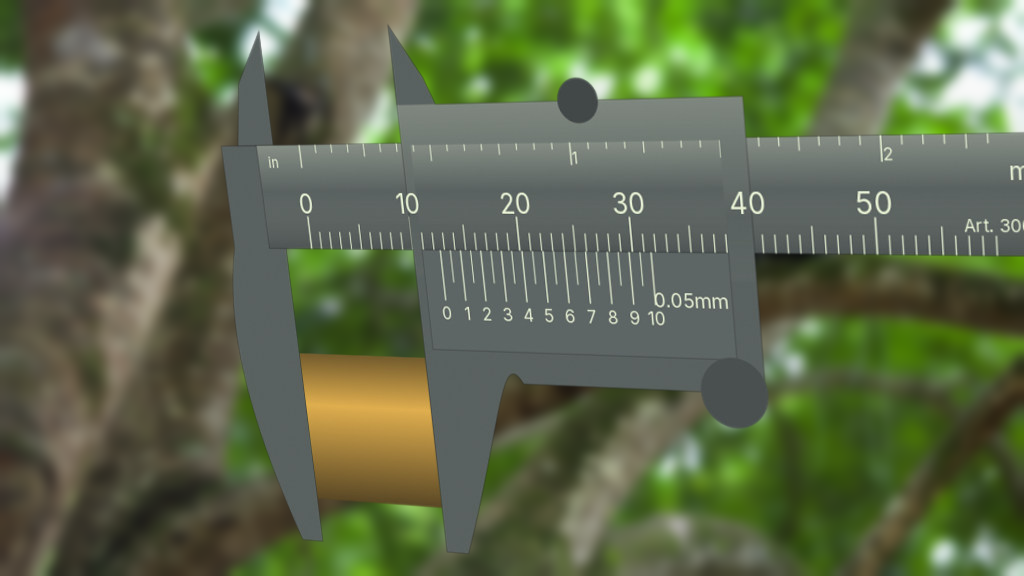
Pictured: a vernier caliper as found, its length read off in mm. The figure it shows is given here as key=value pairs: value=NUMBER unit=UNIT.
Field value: value=12.6 unit=mm
